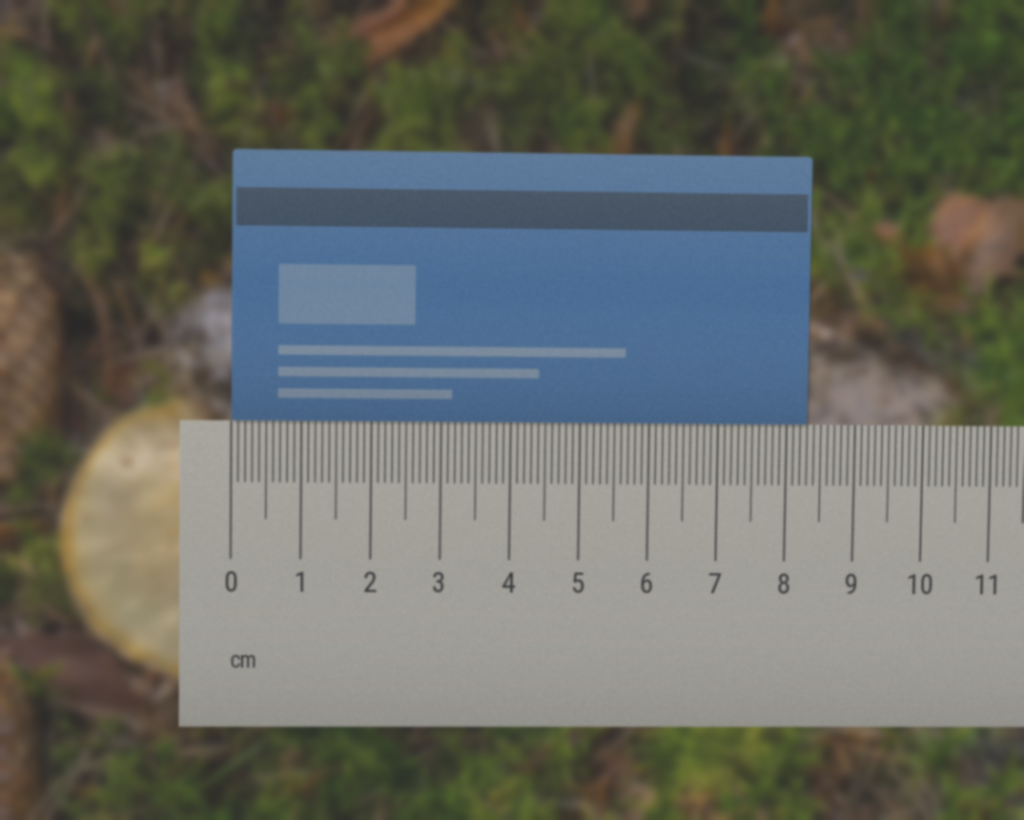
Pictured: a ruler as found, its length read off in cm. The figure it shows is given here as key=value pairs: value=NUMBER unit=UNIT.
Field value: value=8.3 unit=cm
